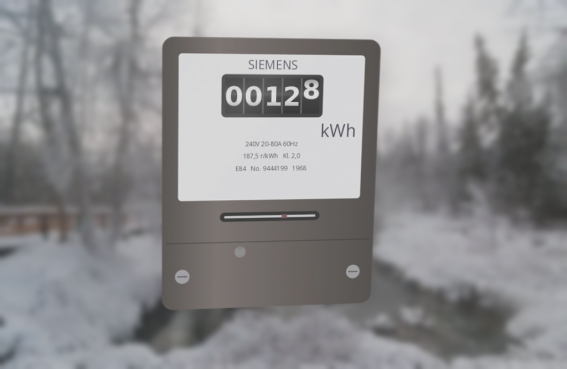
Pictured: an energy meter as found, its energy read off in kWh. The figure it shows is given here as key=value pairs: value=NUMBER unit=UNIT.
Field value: value=128 unit=kWh
